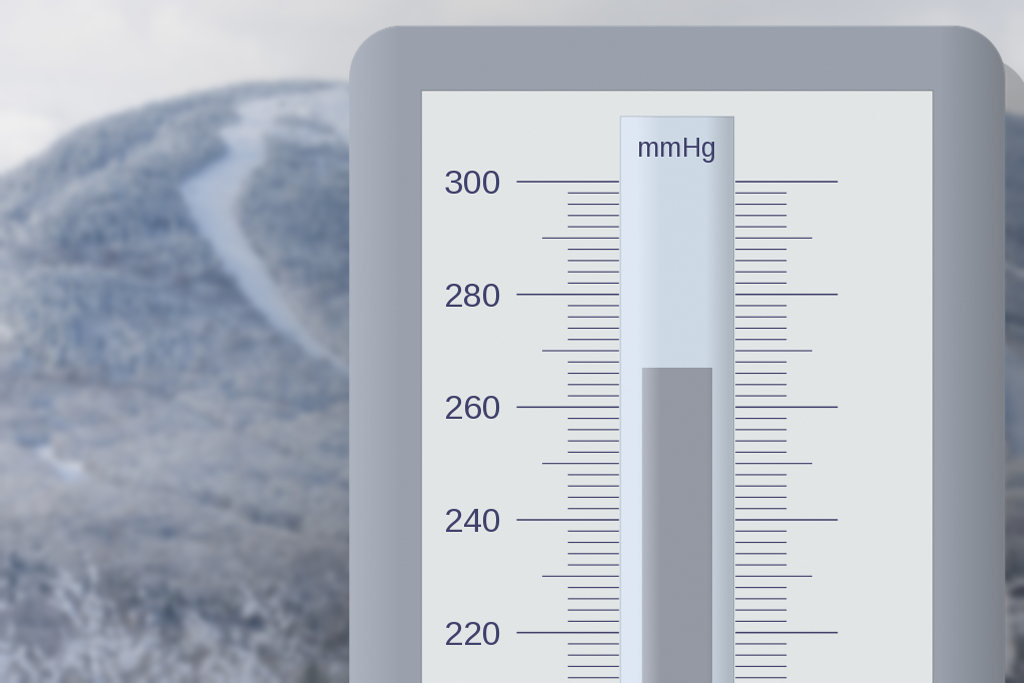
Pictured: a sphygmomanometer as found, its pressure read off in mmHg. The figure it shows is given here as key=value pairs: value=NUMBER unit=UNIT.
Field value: value=267 unit=mmHg
